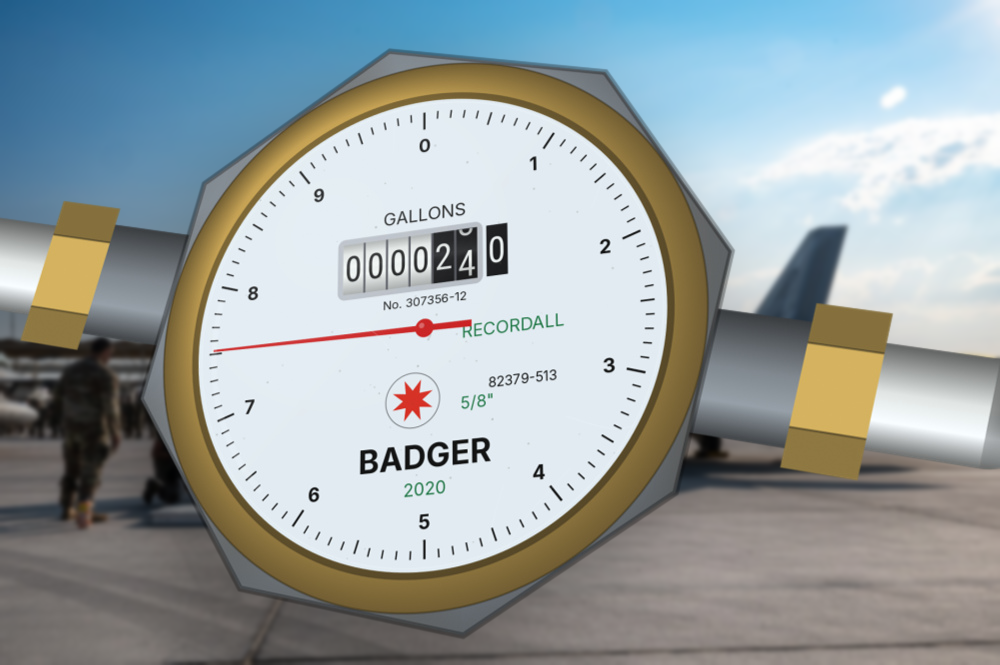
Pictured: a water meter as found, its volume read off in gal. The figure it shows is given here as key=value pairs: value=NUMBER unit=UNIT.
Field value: value=237.5 unit=gal
